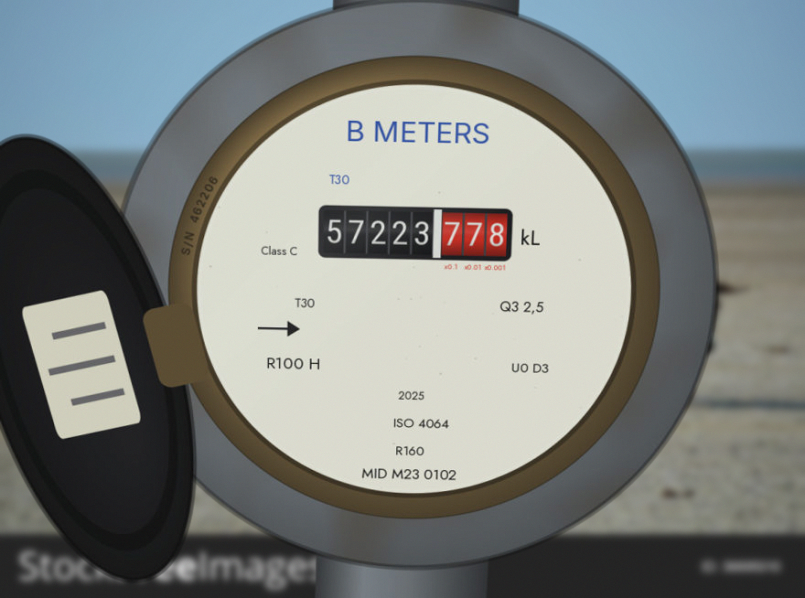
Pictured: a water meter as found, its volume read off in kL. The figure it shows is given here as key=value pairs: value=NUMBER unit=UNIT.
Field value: value=57223.778 unit=kL
